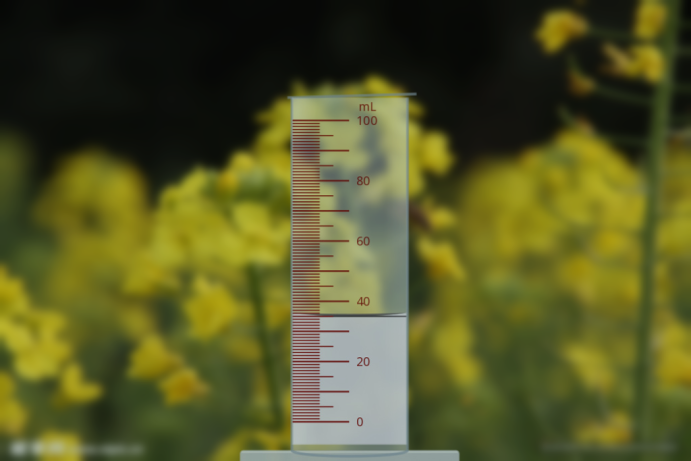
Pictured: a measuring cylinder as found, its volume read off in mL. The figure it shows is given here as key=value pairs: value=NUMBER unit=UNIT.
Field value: value=35 unit=mL
